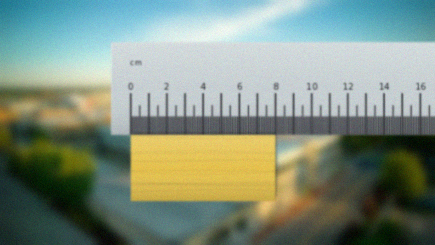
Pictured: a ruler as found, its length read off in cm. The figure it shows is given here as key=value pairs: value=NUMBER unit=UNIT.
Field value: value=8 unit=cm
